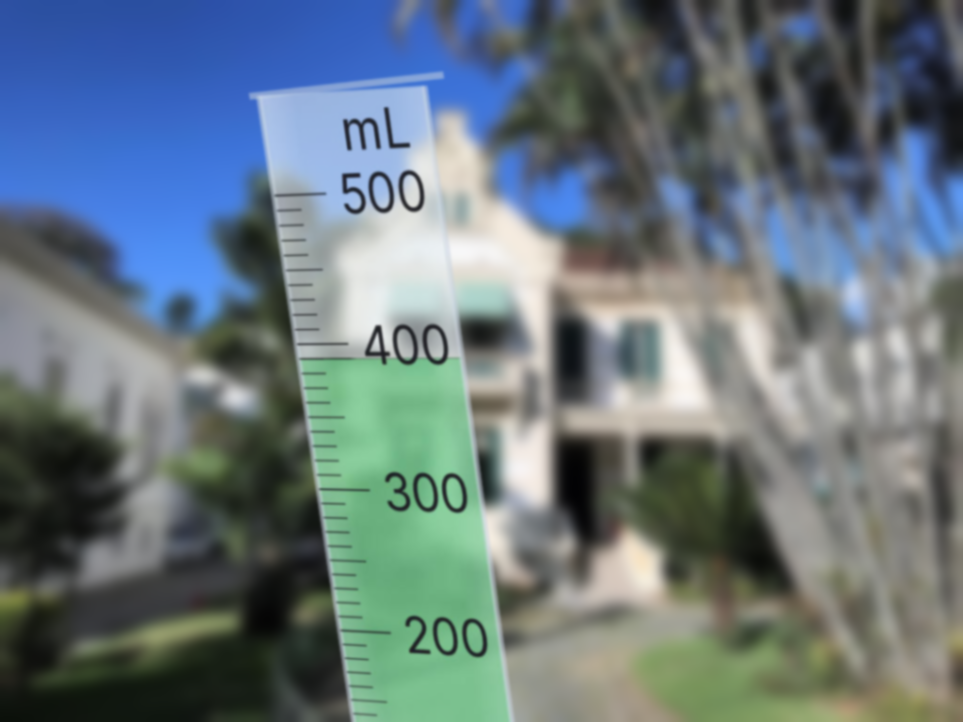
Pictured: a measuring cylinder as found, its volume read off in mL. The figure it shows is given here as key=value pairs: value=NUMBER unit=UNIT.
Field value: value=390 unit=mL
